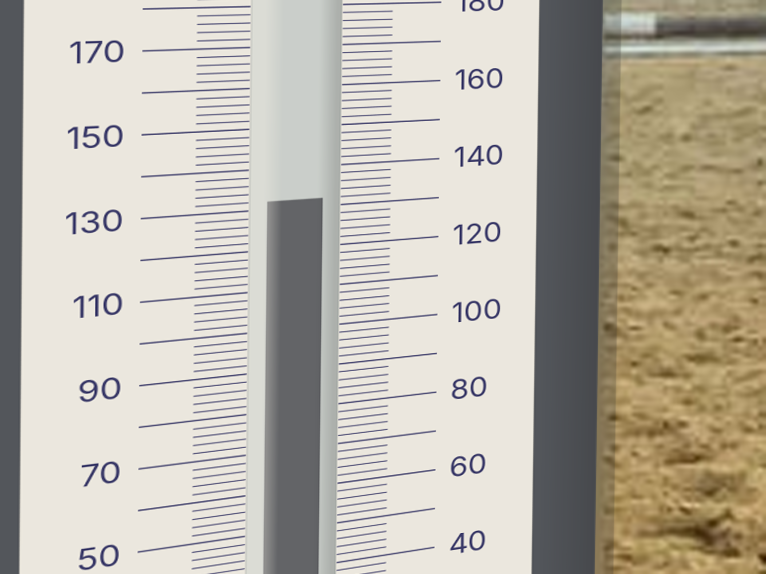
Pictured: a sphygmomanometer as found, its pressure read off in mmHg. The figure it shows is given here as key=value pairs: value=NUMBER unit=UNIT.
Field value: value=132 unit=mmHg
